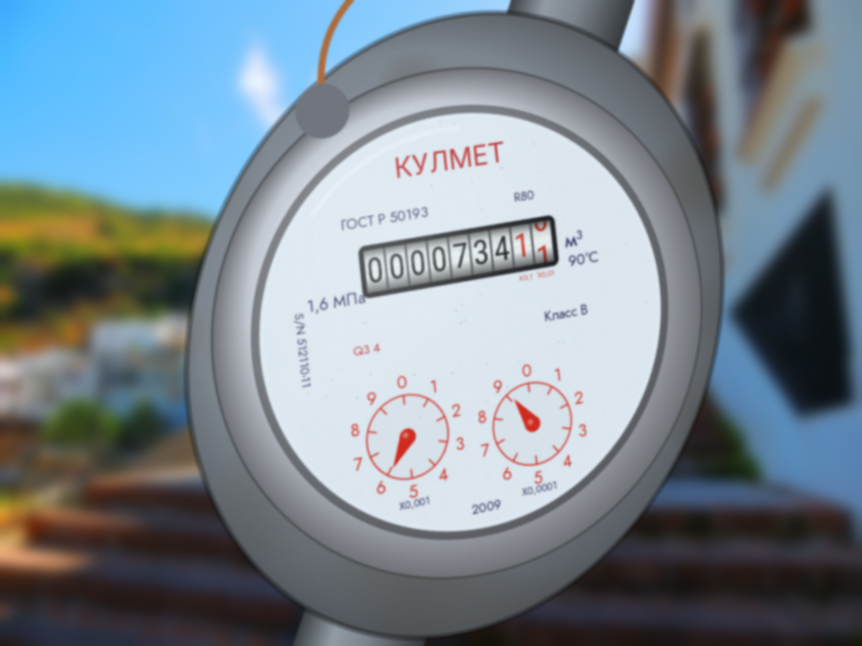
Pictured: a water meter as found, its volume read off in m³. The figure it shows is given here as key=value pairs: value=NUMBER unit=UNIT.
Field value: value=734.1059 unit=m³
